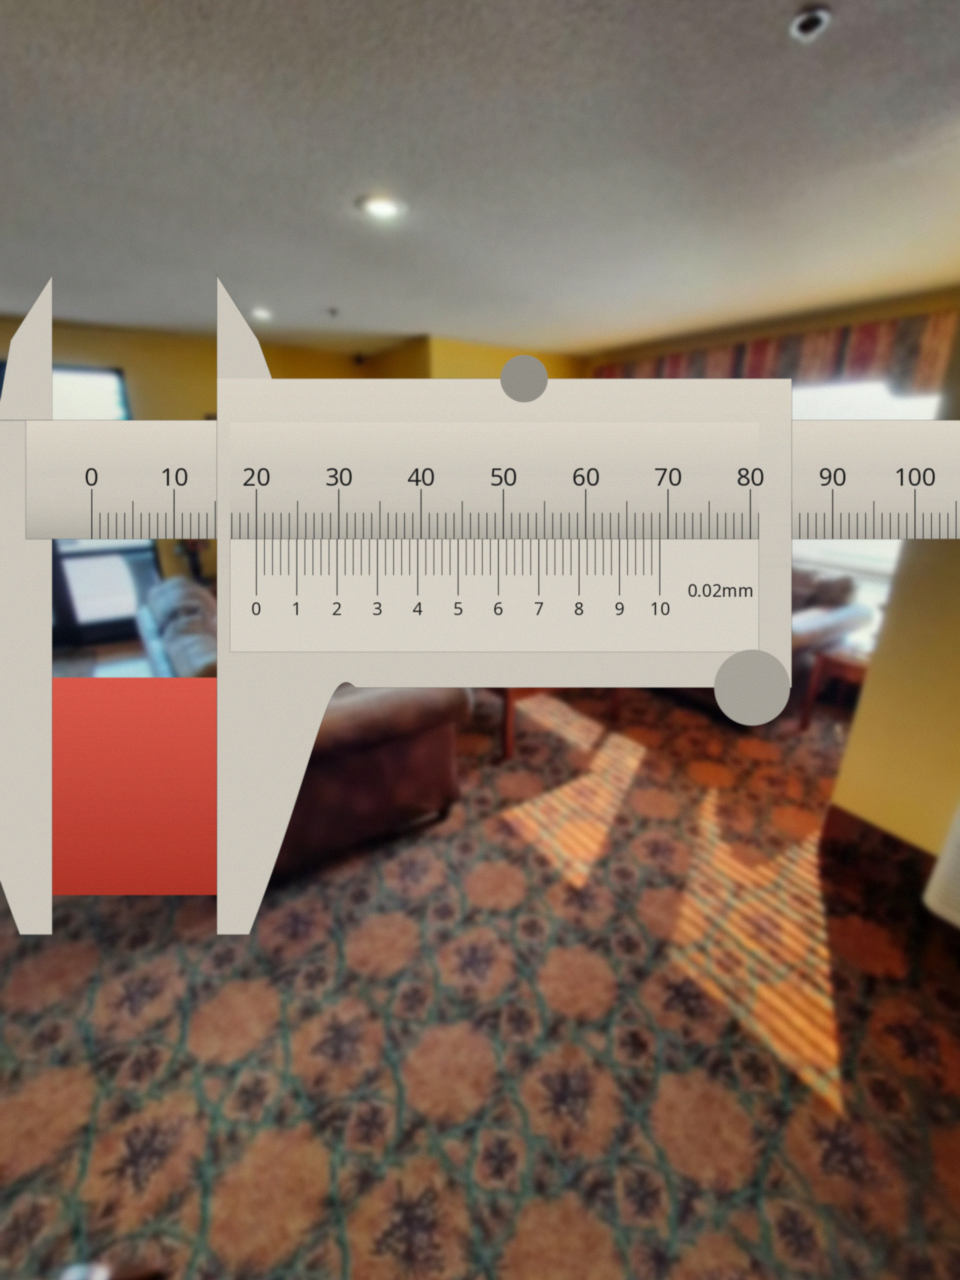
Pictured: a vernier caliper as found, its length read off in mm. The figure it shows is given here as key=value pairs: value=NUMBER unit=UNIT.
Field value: value=20.0 unit=mm
